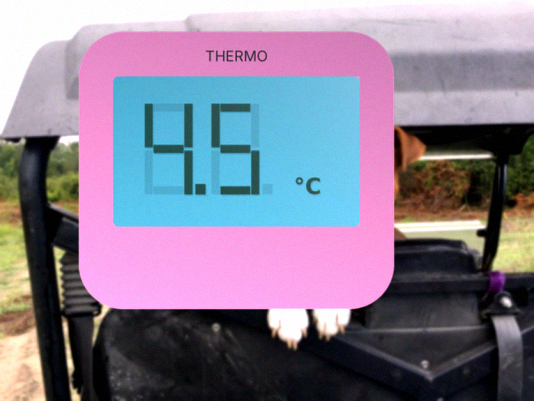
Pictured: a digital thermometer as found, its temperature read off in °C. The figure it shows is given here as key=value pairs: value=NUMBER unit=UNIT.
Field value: value=4.5 unit=°C
